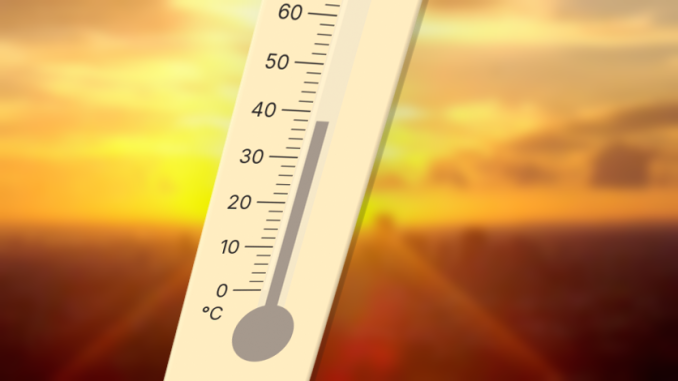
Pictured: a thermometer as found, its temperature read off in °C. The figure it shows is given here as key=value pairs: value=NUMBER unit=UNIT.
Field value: value=38 unit=°C
